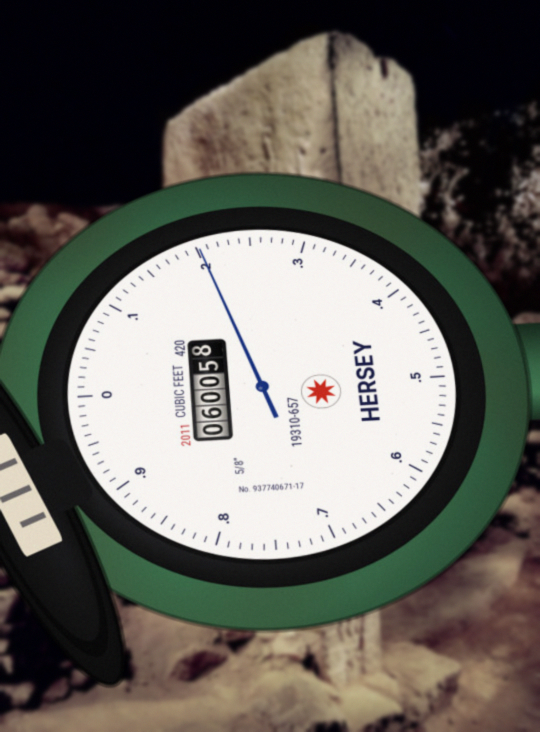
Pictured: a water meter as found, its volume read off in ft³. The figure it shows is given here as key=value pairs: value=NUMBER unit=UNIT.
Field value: value=60058.20 unit=ft³
